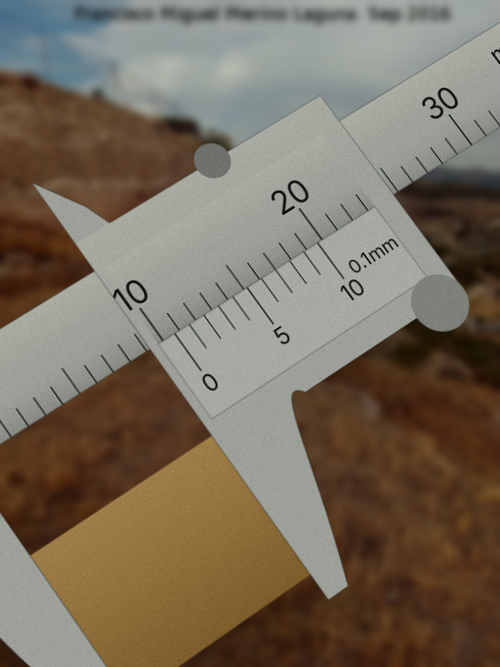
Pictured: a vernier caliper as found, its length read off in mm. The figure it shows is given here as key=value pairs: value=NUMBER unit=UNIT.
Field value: value=10.7 unit=mm
